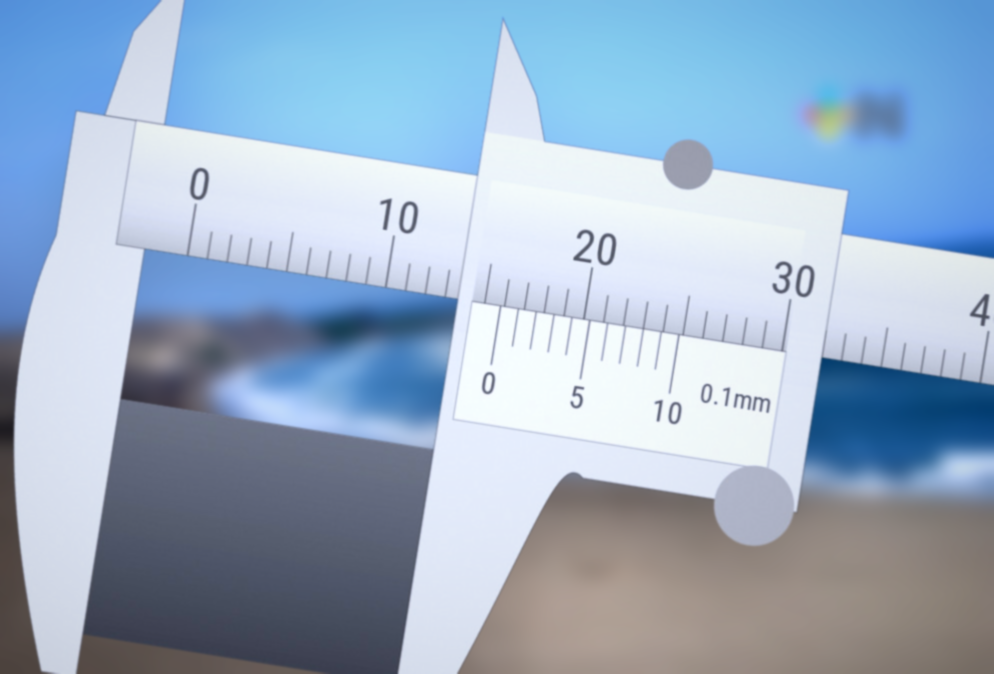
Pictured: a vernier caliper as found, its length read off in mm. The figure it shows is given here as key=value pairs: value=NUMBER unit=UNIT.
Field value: value=15.8 unit=mm
